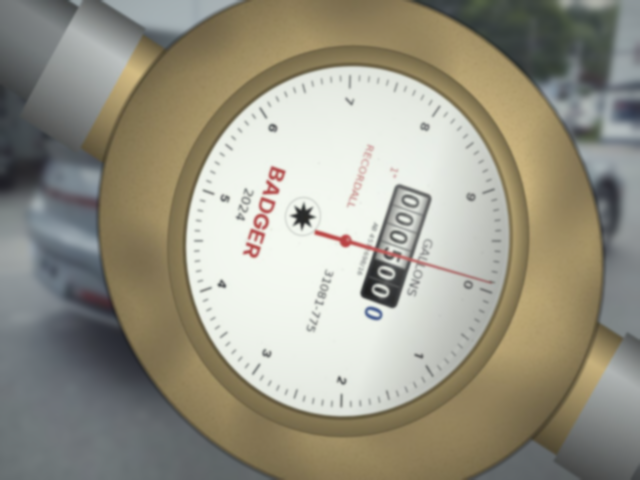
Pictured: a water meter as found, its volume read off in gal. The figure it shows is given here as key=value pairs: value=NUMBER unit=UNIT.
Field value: value=4999.9 unit=gal
